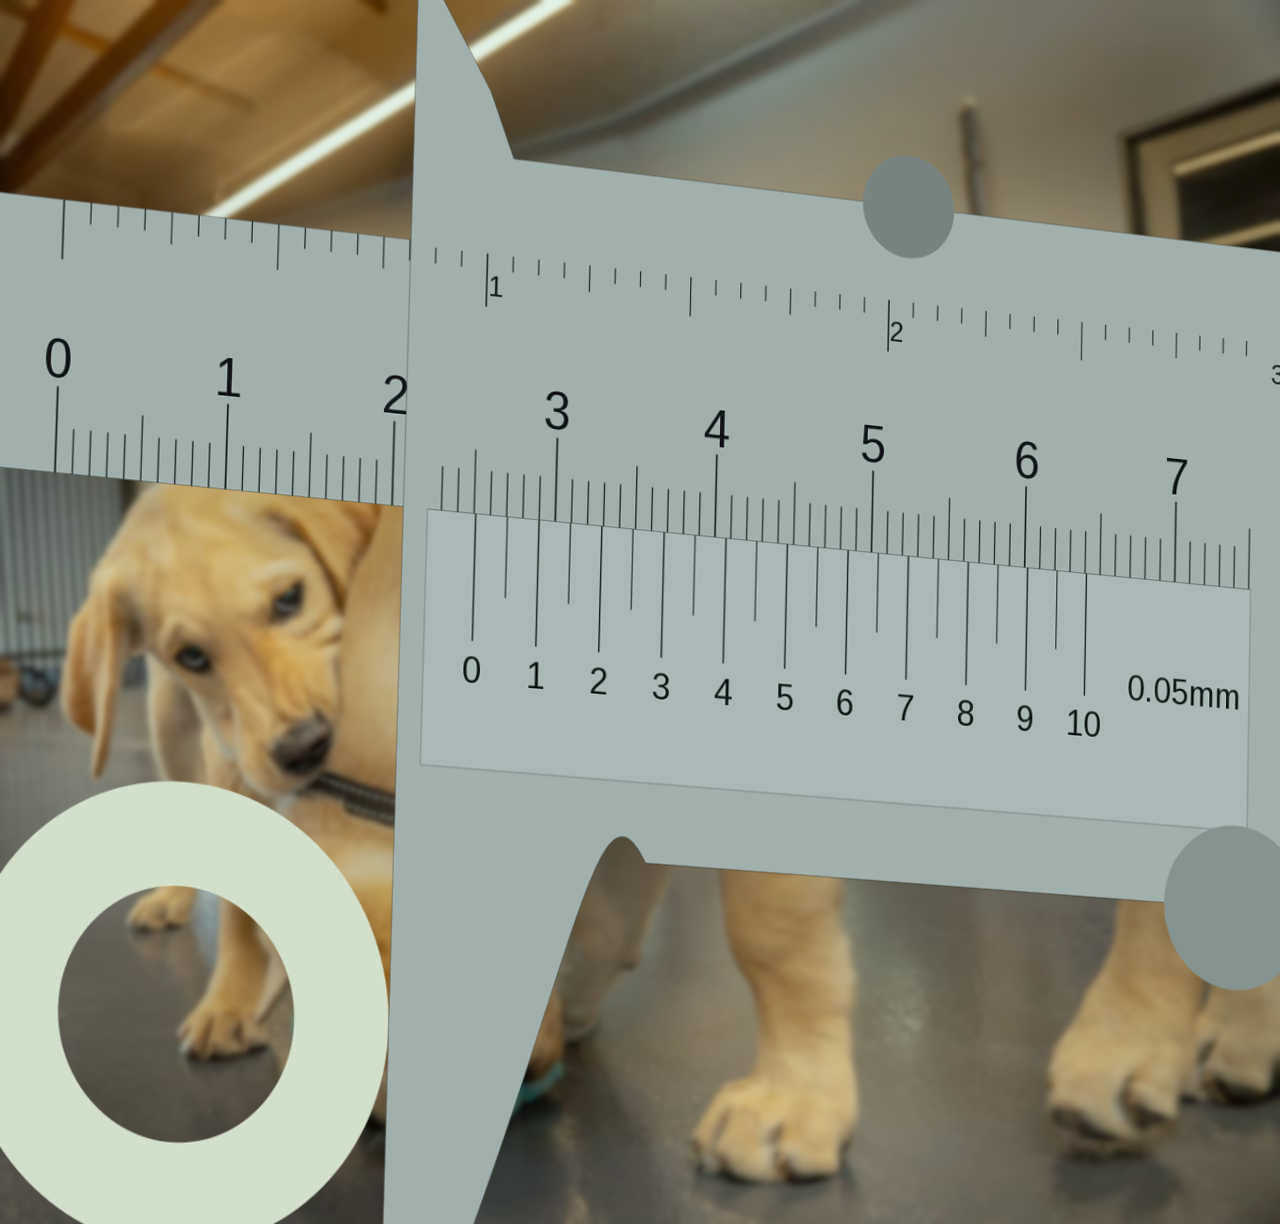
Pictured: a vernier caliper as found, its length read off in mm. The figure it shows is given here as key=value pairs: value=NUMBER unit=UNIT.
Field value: value=25.1 unit=mm
